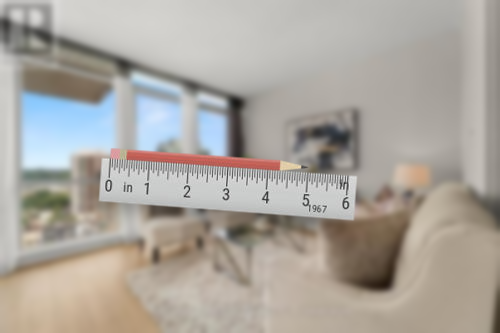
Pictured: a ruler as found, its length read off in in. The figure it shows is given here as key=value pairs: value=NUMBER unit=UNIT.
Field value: value=5 unit=in
